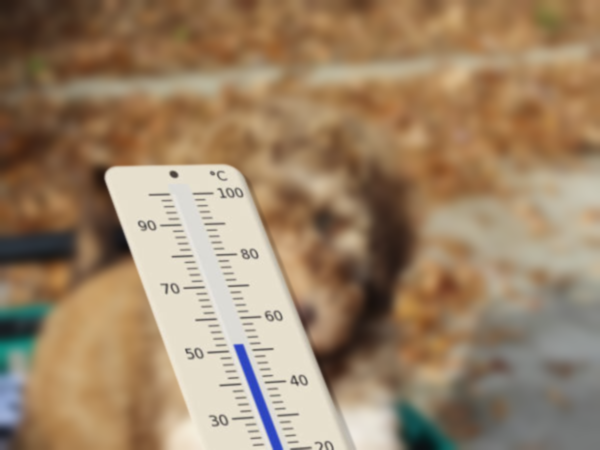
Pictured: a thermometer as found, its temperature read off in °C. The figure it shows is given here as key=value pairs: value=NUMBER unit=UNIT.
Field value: value=52 unit=°C
